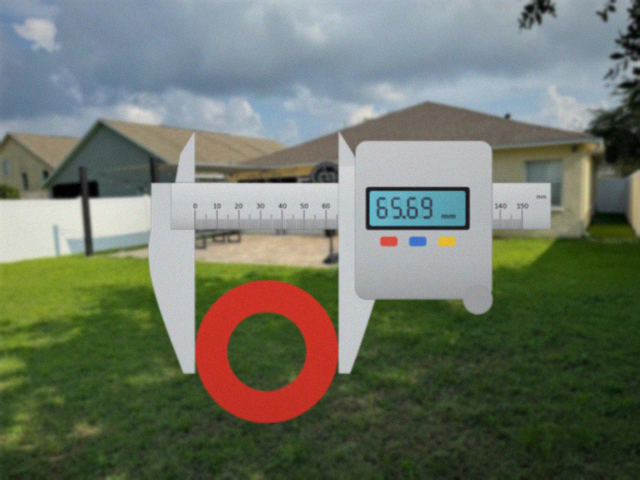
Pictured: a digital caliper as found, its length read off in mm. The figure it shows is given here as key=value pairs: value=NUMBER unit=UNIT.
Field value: value=65.69 unit=mm
